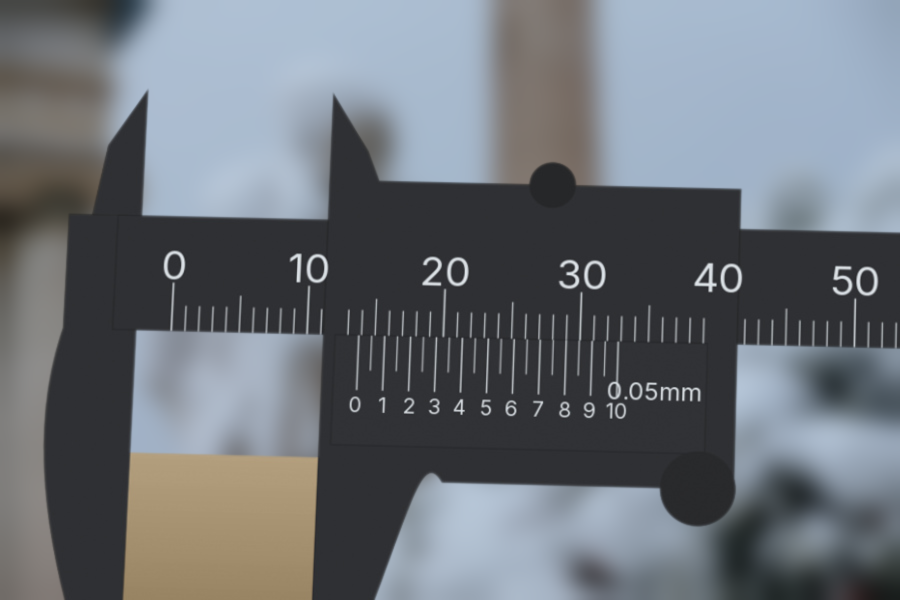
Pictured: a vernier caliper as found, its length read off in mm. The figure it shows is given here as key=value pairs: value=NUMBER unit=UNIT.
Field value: value=13.8 unit=mm
